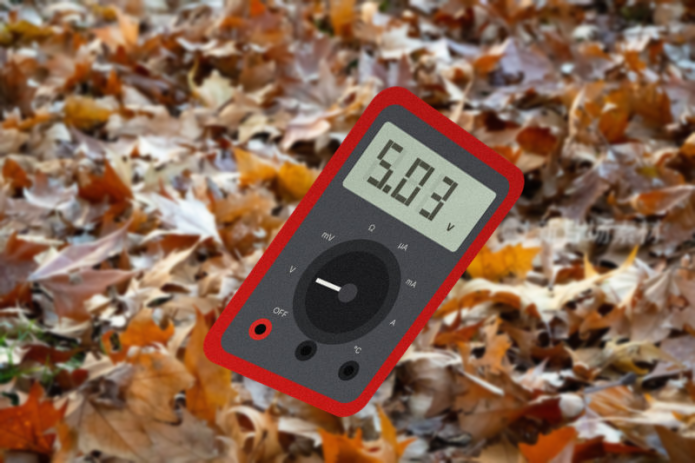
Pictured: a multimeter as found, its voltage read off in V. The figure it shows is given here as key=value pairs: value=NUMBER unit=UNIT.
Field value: value=5.03 unit=V
